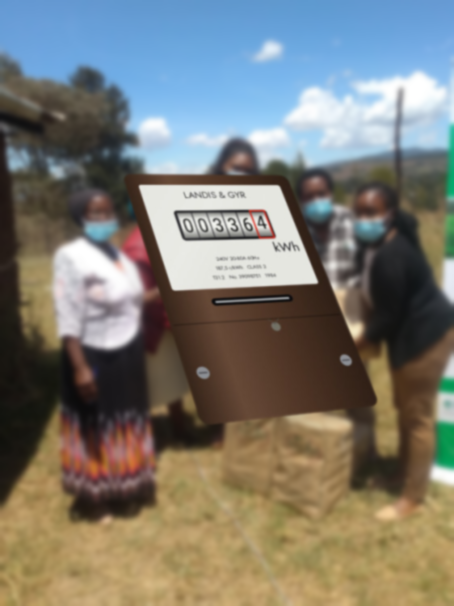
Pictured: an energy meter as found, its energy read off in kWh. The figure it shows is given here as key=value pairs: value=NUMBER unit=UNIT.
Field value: value=336.4 unit=kWh
